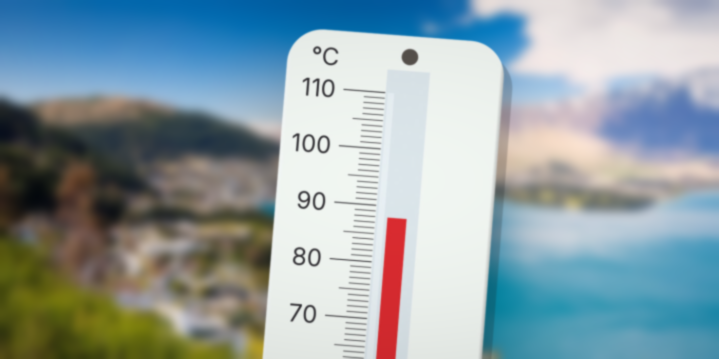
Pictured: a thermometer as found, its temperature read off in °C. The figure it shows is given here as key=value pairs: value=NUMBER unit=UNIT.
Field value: value=88 unit=°C
